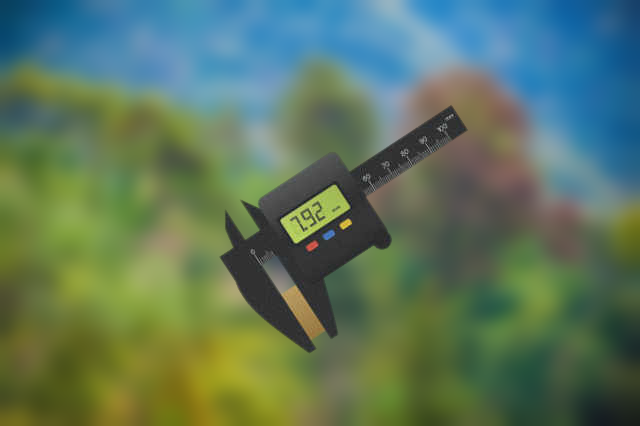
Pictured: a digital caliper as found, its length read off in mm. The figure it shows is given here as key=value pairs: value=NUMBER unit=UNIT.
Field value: value=7.92 unit=mm
